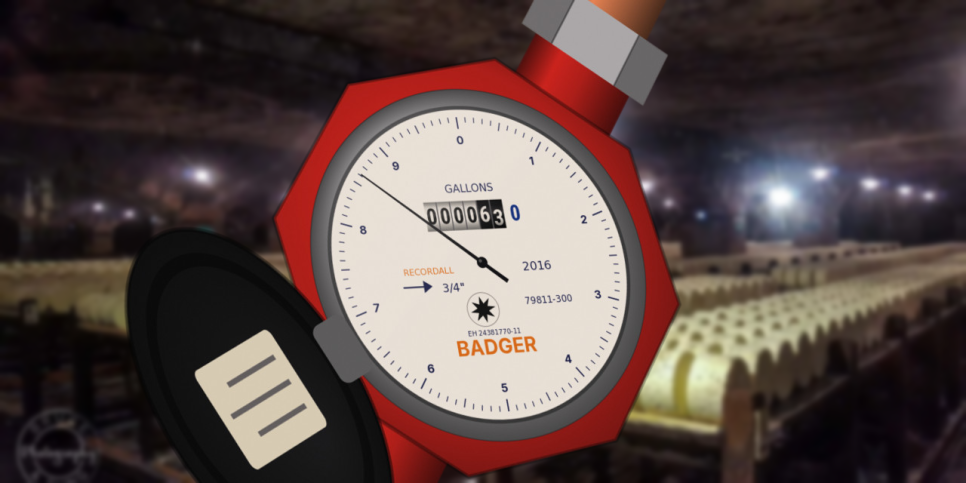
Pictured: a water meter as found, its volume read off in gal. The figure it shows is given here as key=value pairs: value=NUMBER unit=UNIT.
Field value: value=628.6 unit=gal
